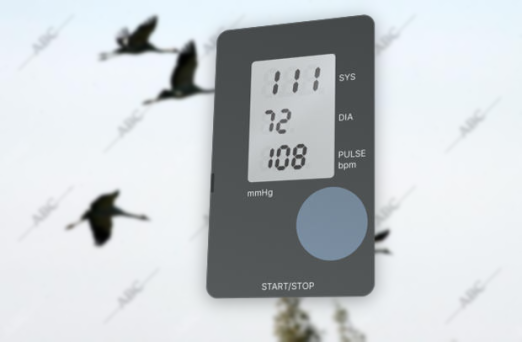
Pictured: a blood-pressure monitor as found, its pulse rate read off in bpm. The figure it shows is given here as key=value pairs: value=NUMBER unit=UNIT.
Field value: value=108 unit=bpm
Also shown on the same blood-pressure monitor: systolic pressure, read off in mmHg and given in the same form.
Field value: value=111 unit=mmHg
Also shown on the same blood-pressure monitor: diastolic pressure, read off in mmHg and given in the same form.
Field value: value=72 unit=mmHg
